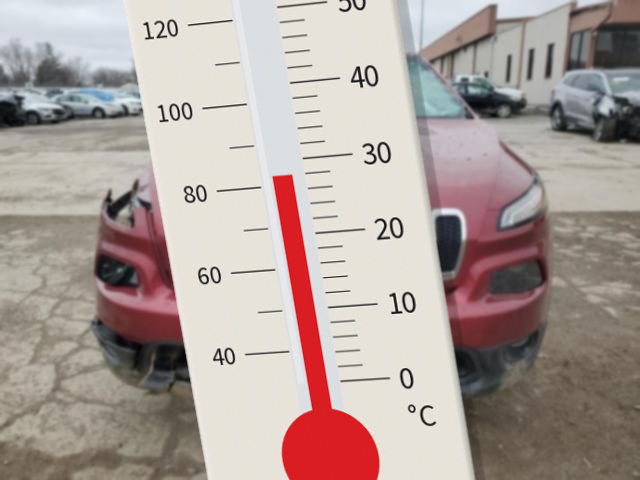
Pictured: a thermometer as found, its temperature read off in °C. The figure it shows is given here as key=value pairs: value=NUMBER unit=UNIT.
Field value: value=28 unit=°C
